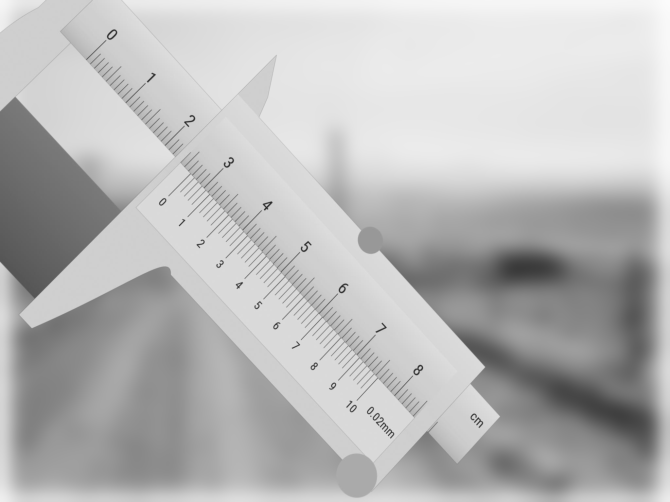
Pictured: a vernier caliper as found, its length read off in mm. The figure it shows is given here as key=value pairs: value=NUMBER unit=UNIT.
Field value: value=26.6 unit=mm
